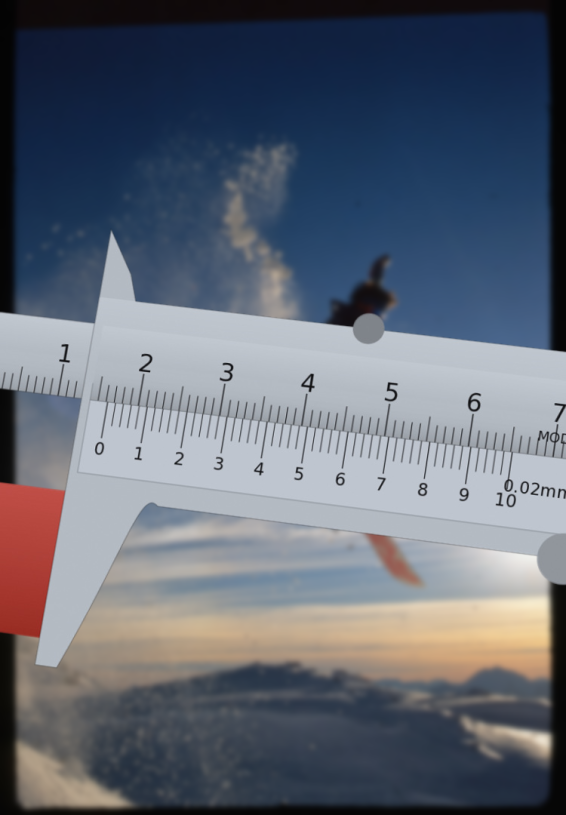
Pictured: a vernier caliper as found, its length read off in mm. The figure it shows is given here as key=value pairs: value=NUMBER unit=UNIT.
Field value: value=16.2 unit=mm
